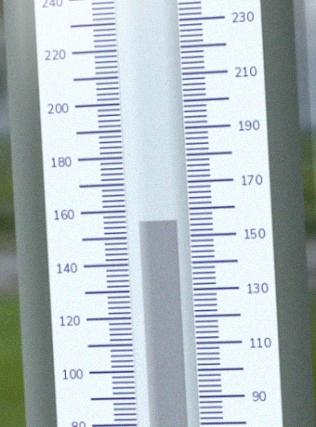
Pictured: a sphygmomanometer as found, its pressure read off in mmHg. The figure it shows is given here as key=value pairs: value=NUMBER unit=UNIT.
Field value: value=156 unit=mmHg
